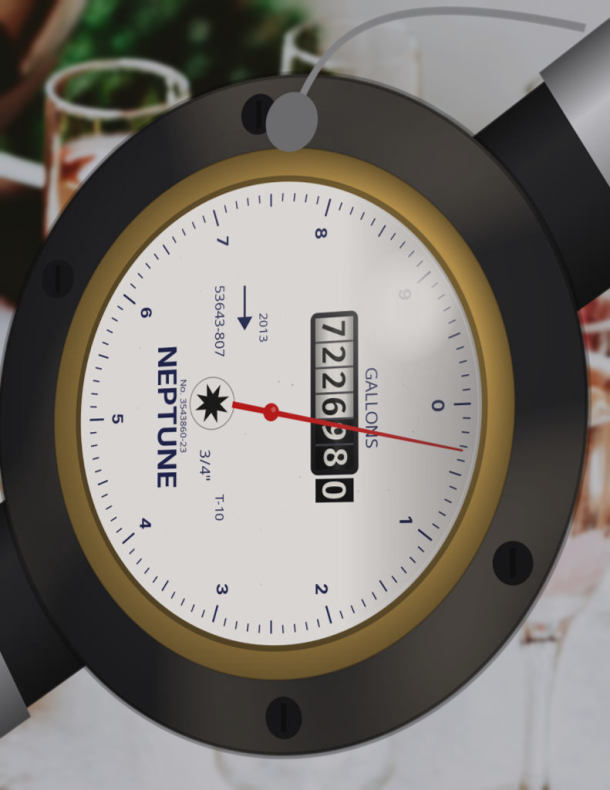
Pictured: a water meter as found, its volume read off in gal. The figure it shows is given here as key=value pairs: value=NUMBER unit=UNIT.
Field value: value=7226980.3 unit=gal
